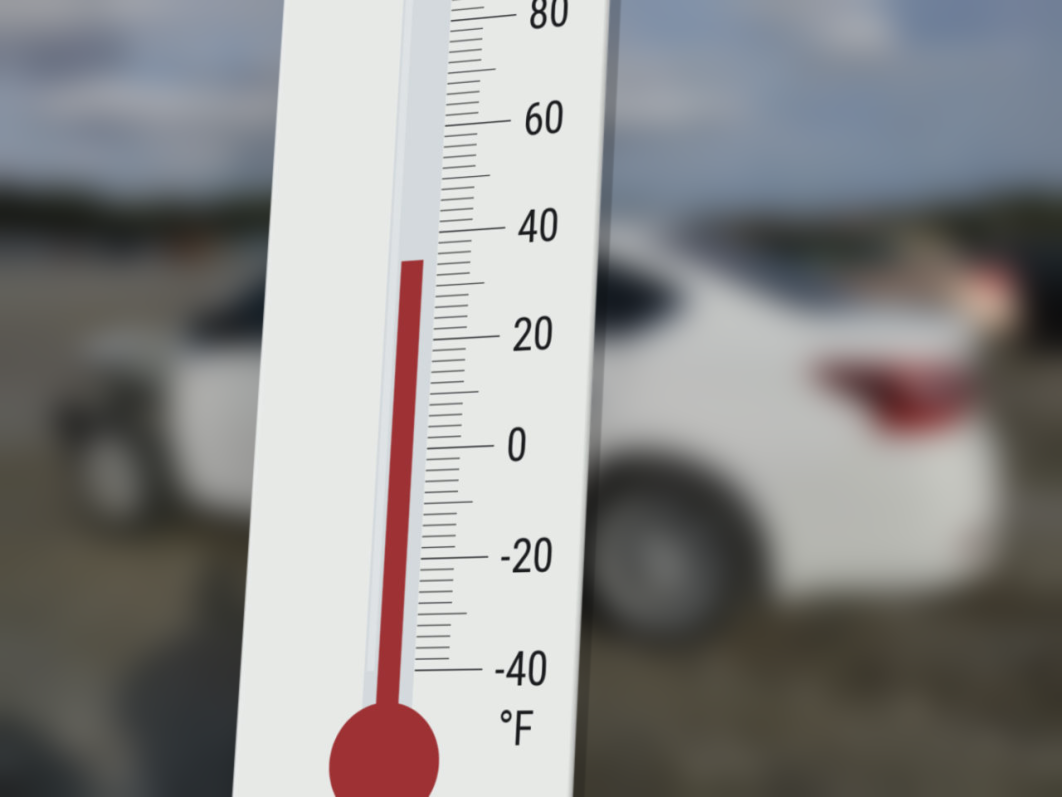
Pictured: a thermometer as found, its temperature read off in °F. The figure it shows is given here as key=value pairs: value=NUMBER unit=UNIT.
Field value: value=35 unit=°F
